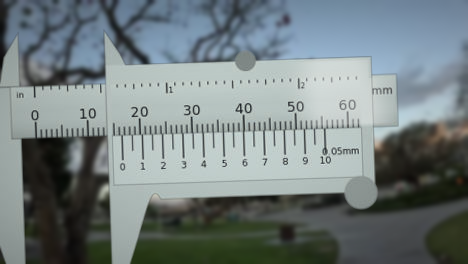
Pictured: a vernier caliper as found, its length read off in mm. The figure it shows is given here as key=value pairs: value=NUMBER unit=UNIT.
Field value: value=16.5 unit=mm
